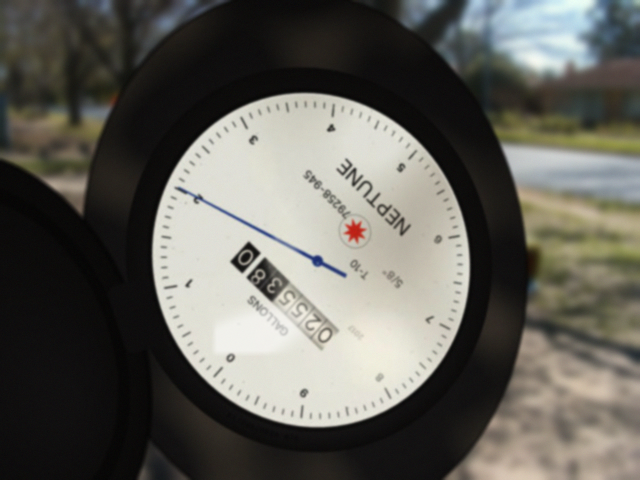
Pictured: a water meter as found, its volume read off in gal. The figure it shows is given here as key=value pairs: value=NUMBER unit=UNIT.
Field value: value=255382.0 unit=gal
